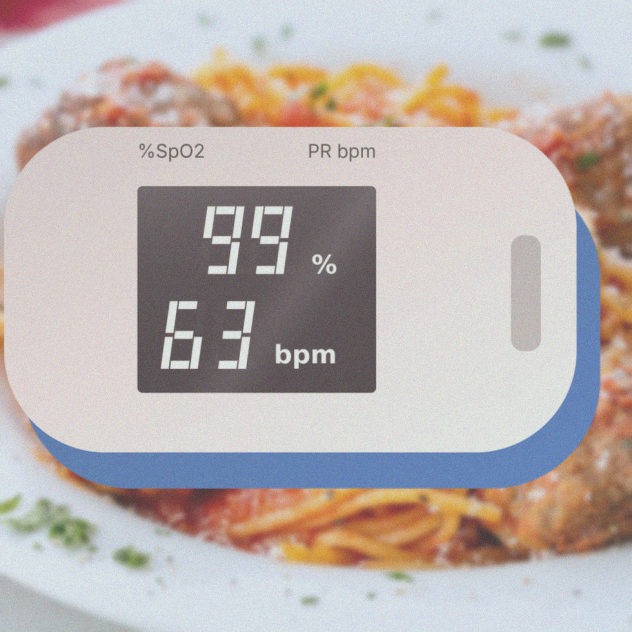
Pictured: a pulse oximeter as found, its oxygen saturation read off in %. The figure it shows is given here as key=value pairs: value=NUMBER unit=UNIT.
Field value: value=99 unit=%
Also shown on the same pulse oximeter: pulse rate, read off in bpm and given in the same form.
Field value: value=63 unit=bpm
